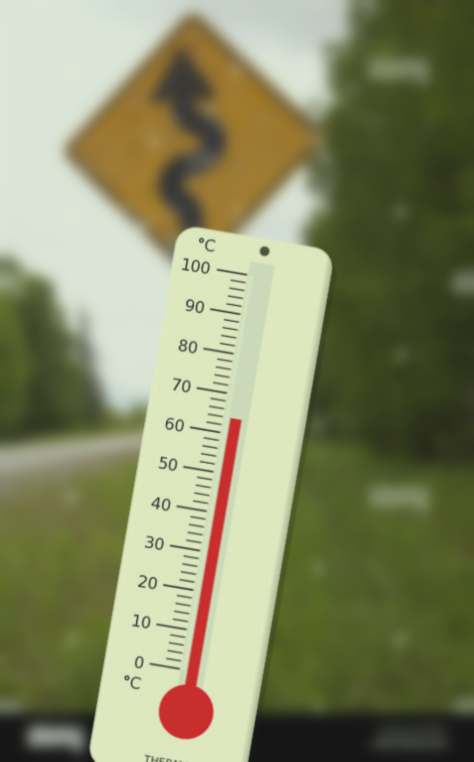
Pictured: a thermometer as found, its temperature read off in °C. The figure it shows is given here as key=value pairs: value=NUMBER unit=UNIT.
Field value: value=64 unit=°C
